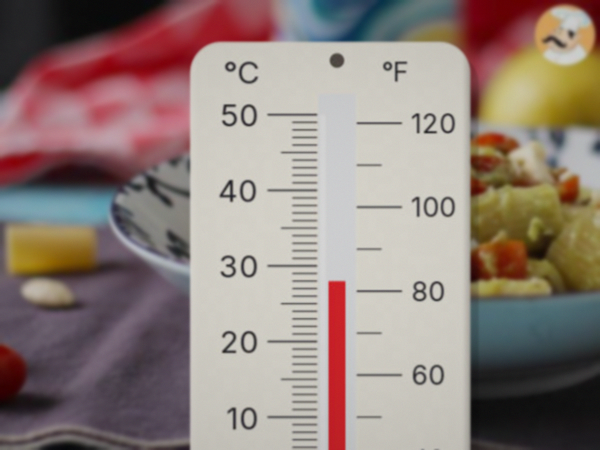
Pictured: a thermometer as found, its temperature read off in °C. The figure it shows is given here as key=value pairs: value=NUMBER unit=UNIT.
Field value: value=28 unit=°C
